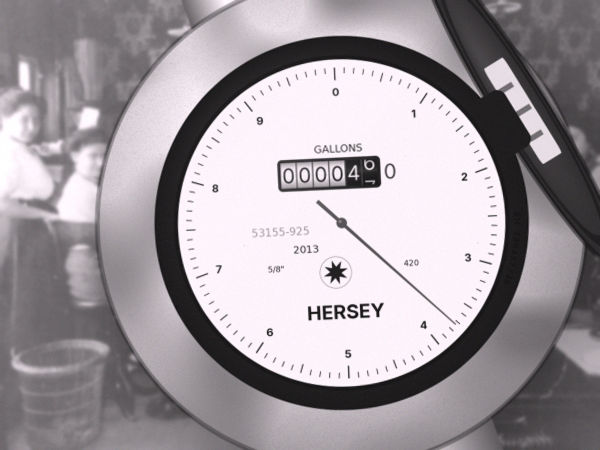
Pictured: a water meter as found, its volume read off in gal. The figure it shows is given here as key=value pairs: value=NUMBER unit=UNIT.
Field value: value=463.7 unit=gal
